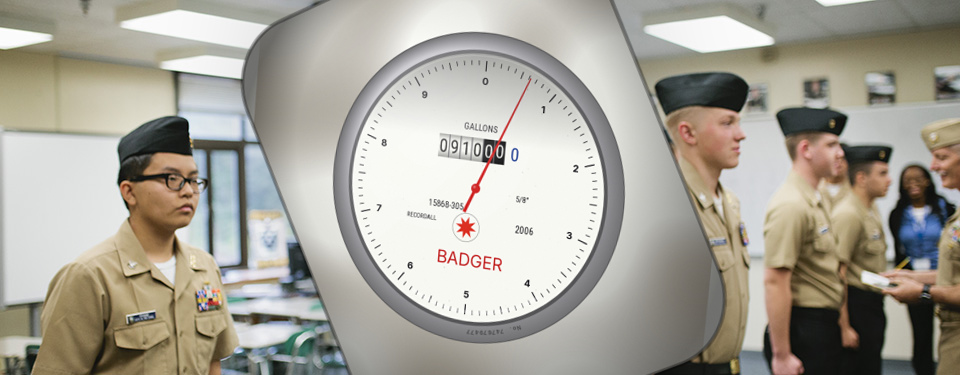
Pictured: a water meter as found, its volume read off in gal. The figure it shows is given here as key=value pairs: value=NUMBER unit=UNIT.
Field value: value=910000.6 unit=gal
